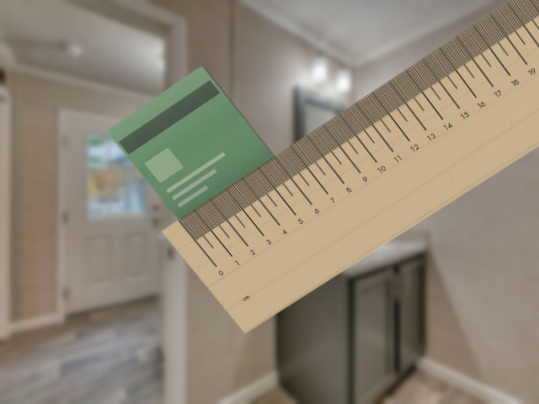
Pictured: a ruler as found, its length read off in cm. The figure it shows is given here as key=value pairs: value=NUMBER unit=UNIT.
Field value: value=6 unit=cm
